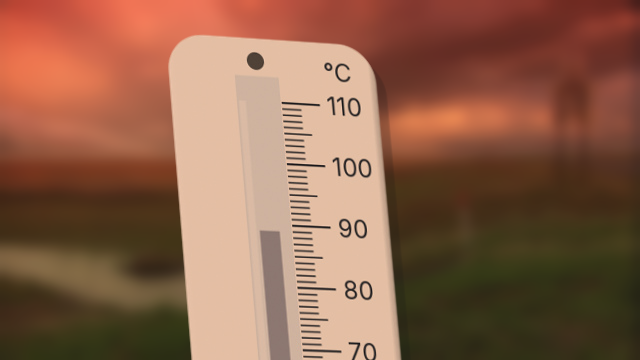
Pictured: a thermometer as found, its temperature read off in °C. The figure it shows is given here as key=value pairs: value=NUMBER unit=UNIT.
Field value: value=89 unit=°C
